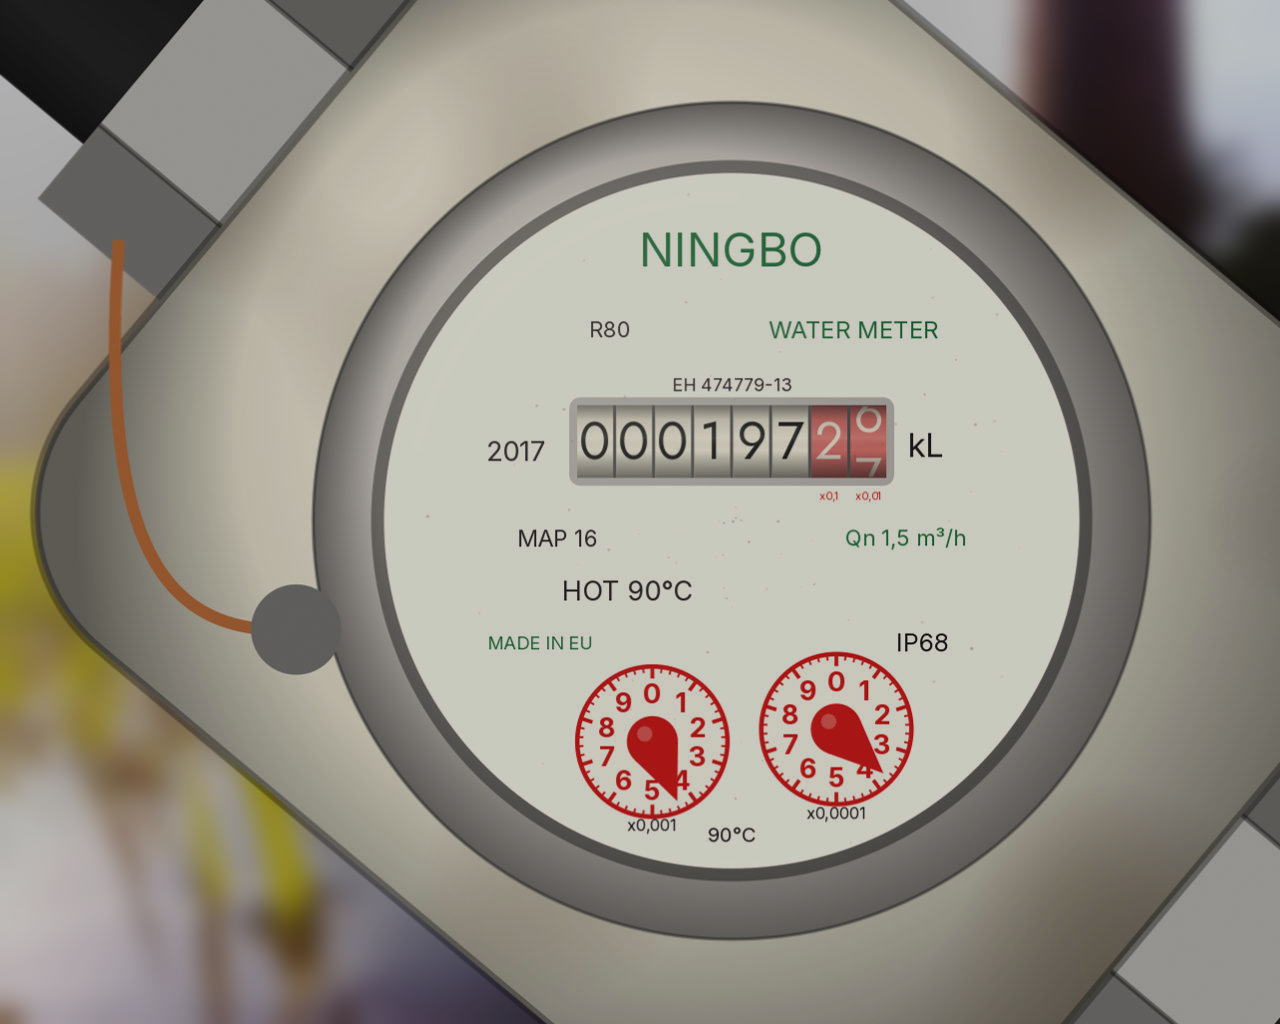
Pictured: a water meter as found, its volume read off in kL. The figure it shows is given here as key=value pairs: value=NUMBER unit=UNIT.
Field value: value=197.2643 unit=kL
